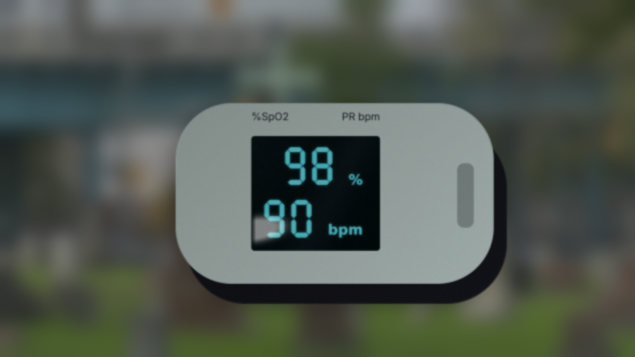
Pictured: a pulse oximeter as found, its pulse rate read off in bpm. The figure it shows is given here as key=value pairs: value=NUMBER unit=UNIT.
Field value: value=90 unit=bpm
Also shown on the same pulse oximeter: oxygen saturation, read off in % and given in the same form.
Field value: value=98 unit=%
